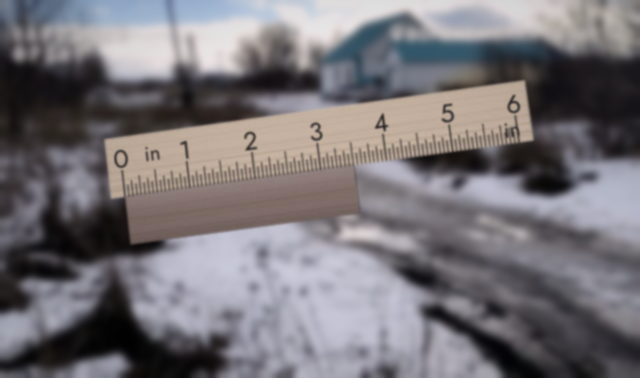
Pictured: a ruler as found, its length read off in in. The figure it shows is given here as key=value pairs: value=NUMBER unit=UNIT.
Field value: value=3.5 unit=in
